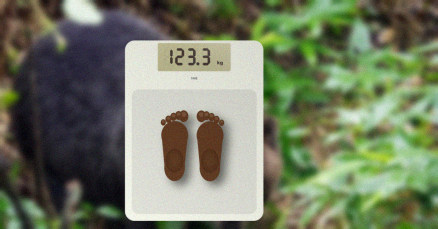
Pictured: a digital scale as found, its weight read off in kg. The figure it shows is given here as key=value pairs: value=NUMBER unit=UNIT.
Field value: value=123.3 unit=kg
